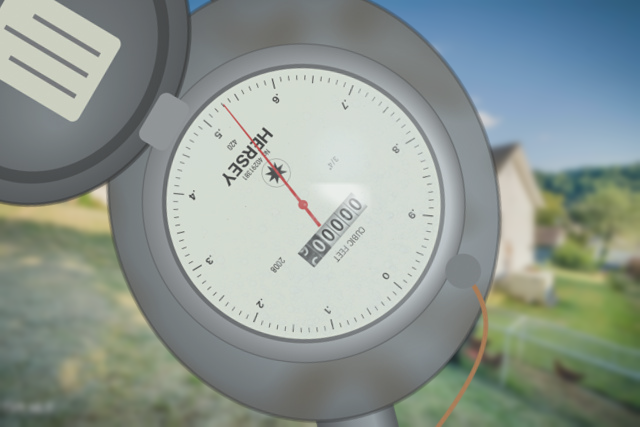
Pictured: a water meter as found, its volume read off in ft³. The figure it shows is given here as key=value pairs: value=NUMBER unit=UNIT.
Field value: value=5.53 unit=ft³
